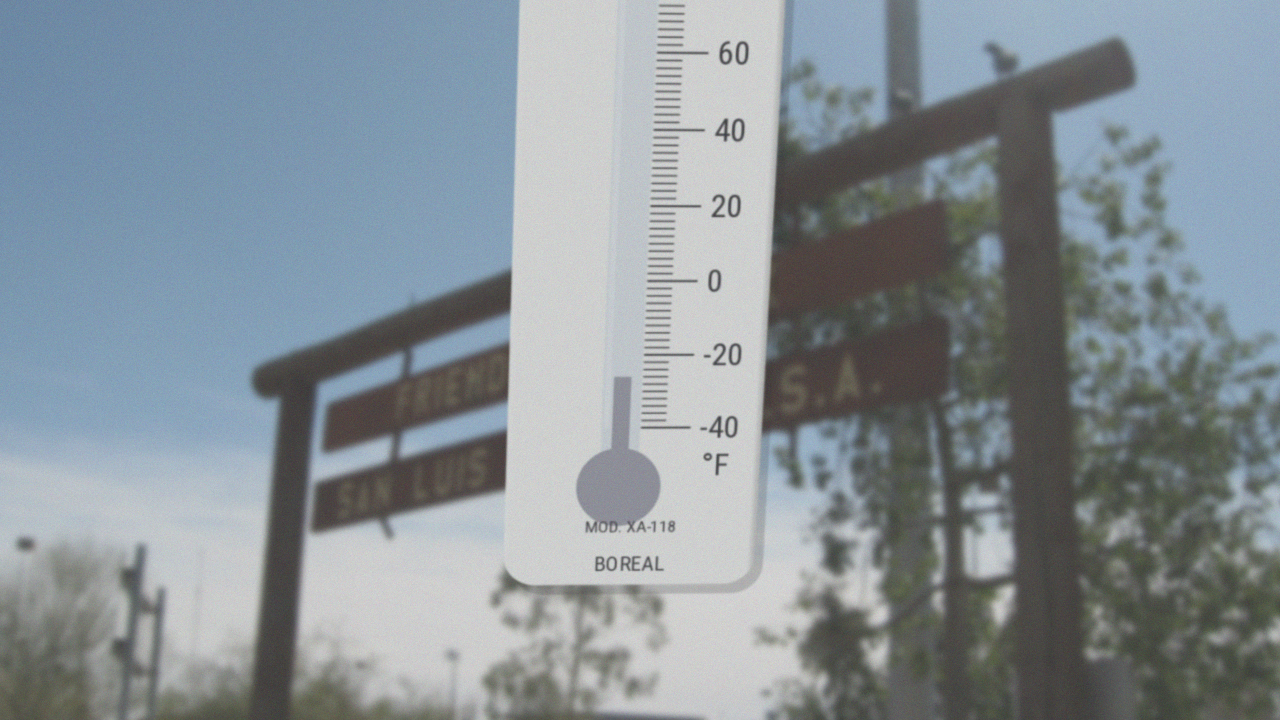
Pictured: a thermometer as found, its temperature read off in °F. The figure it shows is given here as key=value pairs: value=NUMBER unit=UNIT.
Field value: value=-26 unit=°F
